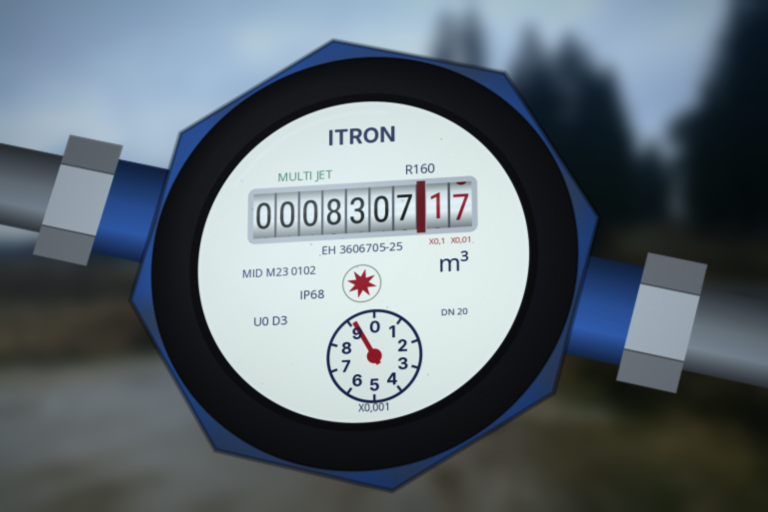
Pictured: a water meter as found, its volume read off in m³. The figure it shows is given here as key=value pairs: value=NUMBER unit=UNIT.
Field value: value=8307.169 unit=m³
